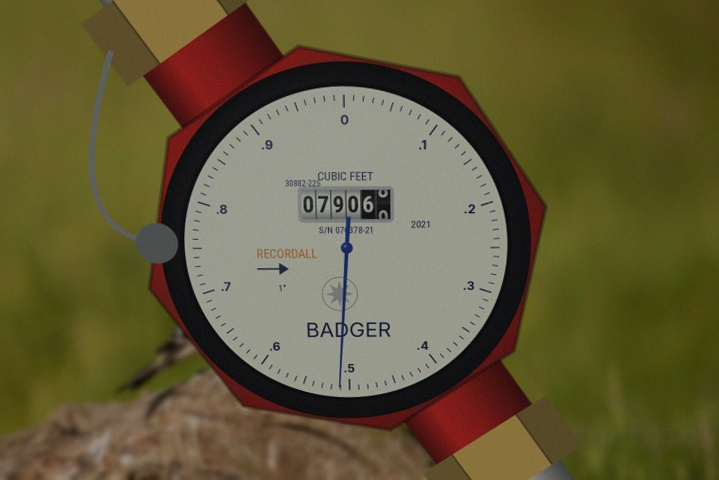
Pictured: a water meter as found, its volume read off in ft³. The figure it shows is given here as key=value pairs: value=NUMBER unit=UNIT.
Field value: value=79068.51 unit=ft³
